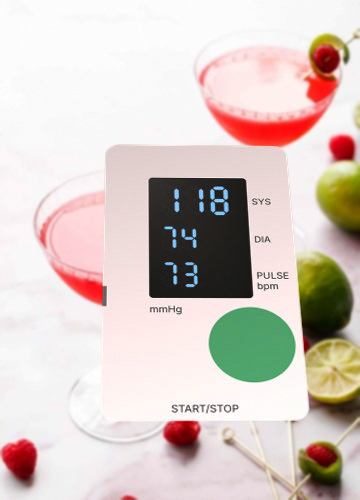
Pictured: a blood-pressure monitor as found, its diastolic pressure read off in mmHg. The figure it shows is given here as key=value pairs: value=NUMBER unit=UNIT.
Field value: value=74 unit=mmHg
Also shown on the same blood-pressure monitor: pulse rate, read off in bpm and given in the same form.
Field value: value=73 unit=bpm
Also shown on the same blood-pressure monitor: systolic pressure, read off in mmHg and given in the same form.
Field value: value=118 unit=mmHg
